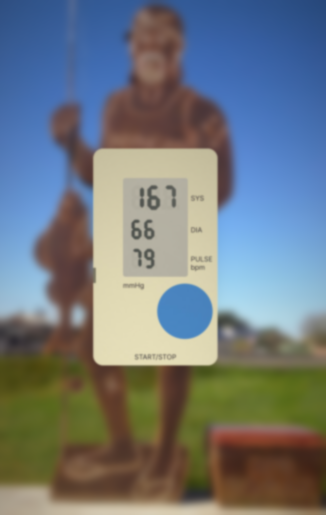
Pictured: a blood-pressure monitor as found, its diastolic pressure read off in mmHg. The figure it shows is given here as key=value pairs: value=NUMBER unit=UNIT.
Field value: value=66 unit=mmHg
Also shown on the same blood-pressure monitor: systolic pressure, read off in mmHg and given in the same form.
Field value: value=167 unit=mmHg
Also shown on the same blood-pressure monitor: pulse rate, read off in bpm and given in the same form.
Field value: value=79 unit=bpm
